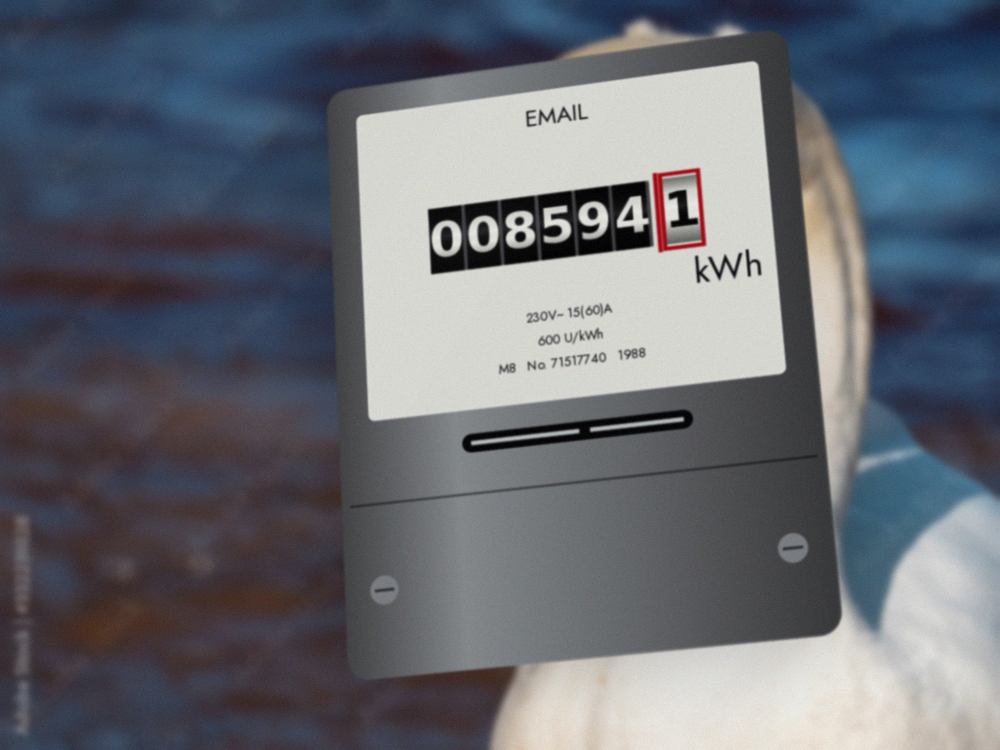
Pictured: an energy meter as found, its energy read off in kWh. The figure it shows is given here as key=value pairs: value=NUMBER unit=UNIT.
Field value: value=8594.1 unit=kWh
